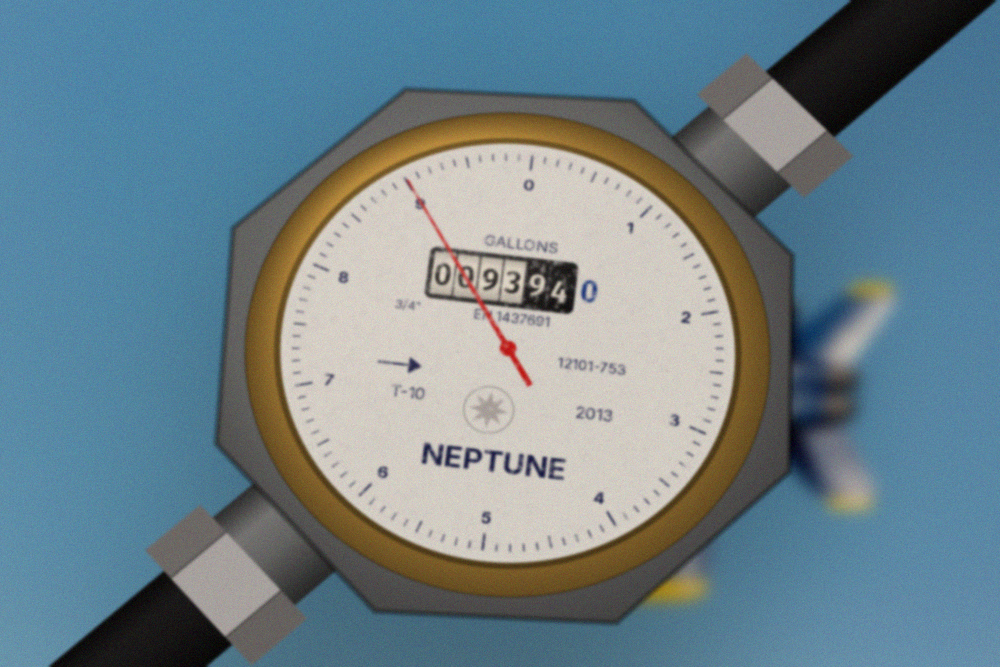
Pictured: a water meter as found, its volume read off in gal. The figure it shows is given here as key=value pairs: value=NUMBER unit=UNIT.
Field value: value=93939.0 unit=gal
